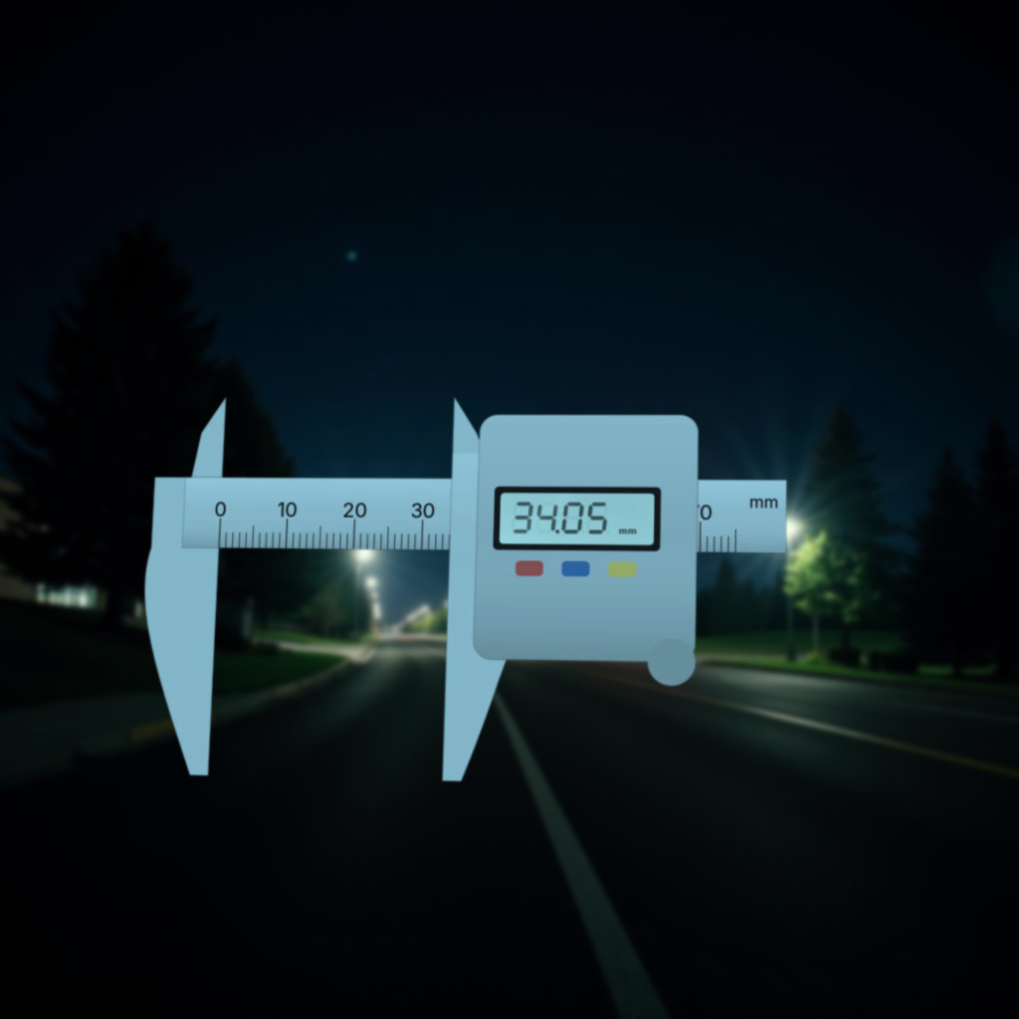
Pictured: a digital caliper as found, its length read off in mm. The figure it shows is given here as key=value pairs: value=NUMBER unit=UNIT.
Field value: value=34.05 unit=mm
